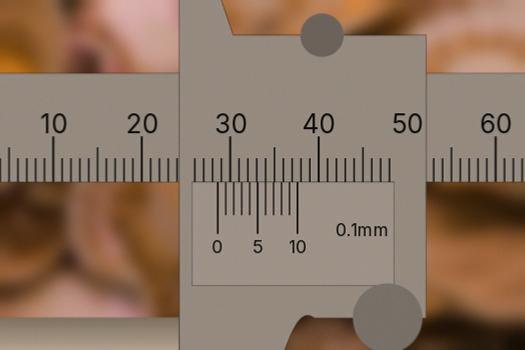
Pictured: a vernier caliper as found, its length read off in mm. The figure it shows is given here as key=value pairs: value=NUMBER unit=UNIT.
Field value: value=28.6 unit=mm
